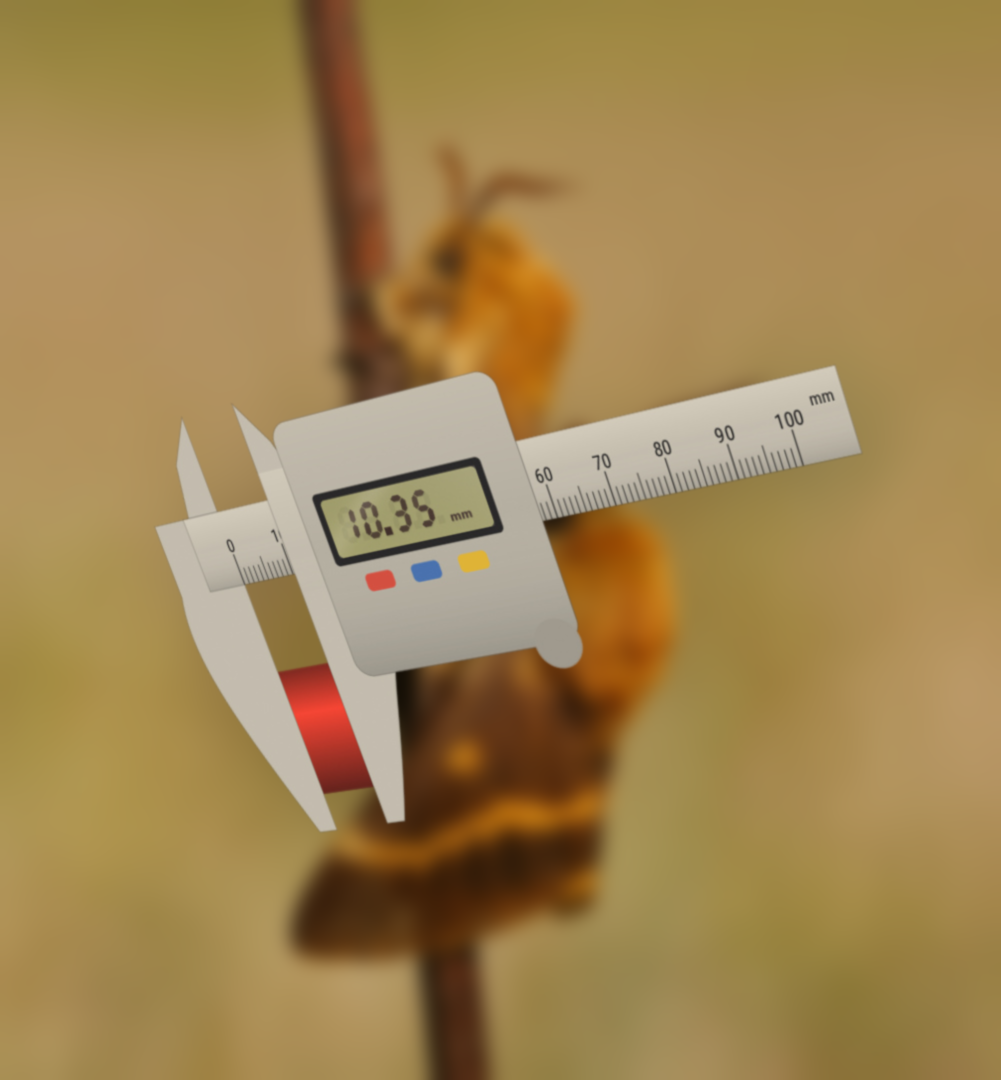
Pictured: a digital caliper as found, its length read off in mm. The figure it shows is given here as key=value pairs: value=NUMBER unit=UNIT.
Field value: value=10.35 unit=mm
